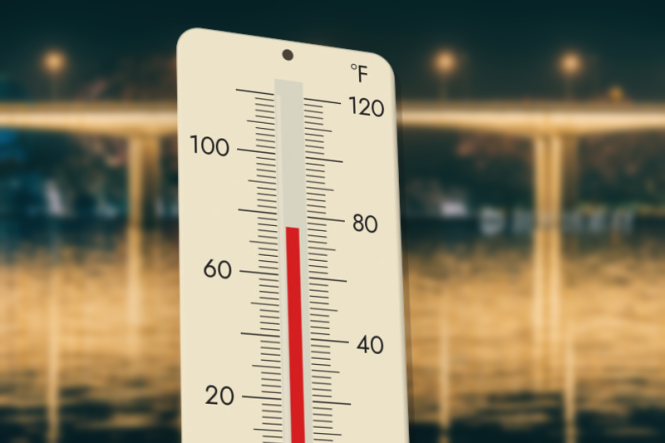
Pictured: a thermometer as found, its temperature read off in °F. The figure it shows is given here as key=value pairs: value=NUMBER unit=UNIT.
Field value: value=76 unit=°F
